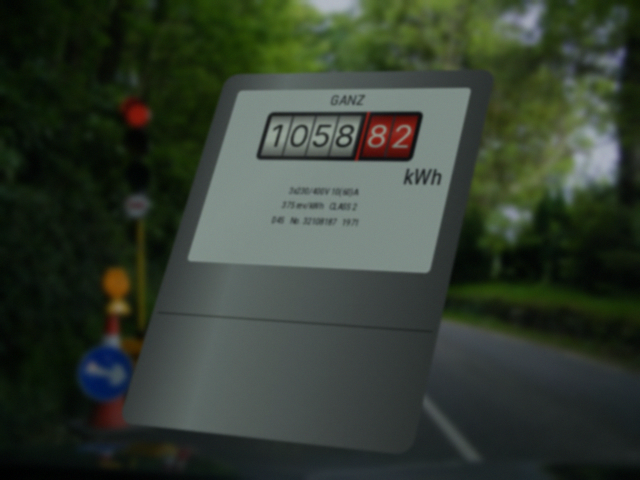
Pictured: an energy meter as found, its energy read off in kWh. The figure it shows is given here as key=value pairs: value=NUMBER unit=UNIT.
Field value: value=1058.82 unit=kWh
